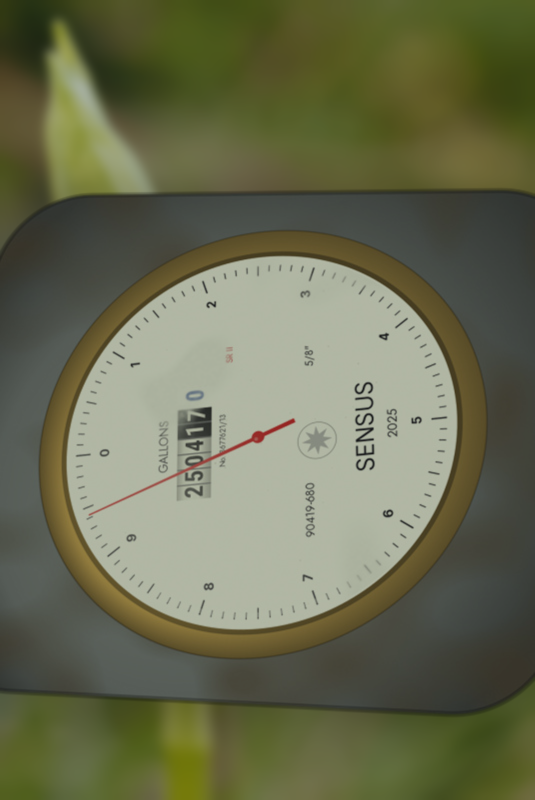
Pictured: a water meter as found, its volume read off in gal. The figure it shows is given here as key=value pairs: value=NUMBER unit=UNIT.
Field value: value=2504169.4 unit=gal
